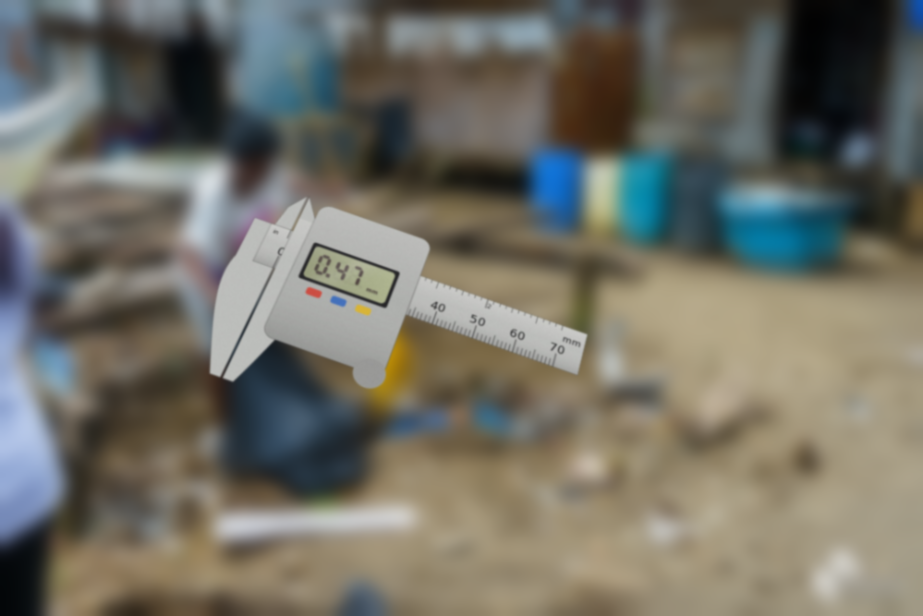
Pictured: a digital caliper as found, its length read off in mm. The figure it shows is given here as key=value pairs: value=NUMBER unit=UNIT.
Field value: value=0.47 unit=mm
